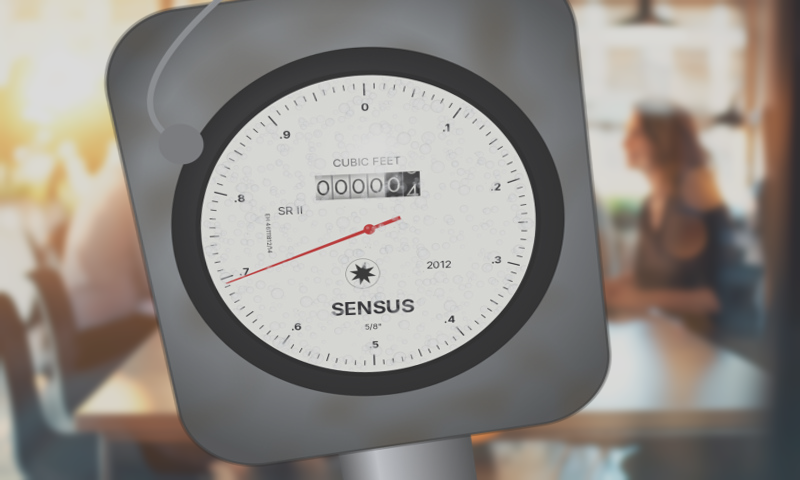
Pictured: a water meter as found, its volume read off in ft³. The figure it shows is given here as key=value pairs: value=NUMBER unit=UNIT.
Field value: value=3.69 unit=ft³
